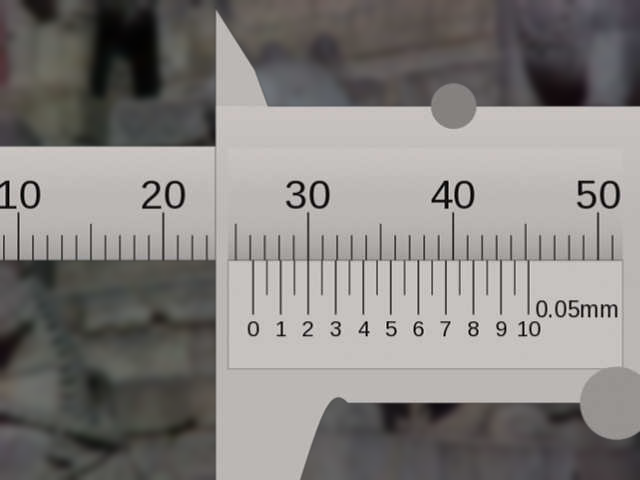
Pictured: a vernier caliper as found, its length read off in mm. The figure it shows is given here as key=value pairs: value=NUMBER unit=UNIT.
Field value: value=26.2 unit=mm
